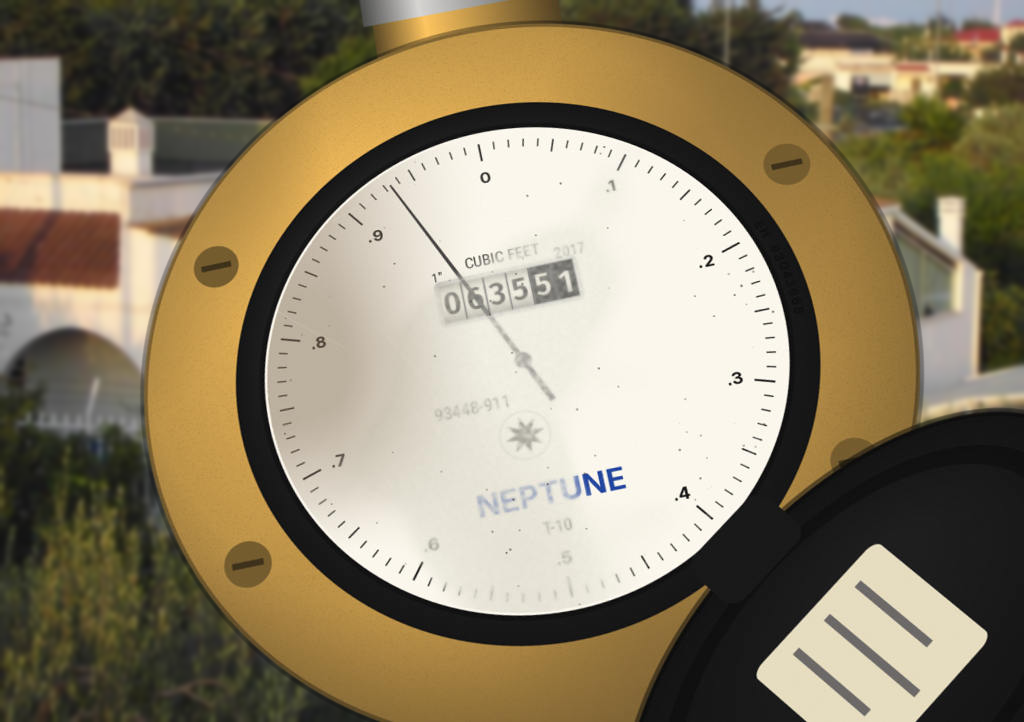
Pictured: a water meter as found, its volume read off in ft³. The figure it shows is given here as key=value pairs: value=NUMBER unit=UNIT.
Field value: value=63550.93 unit=ft³
